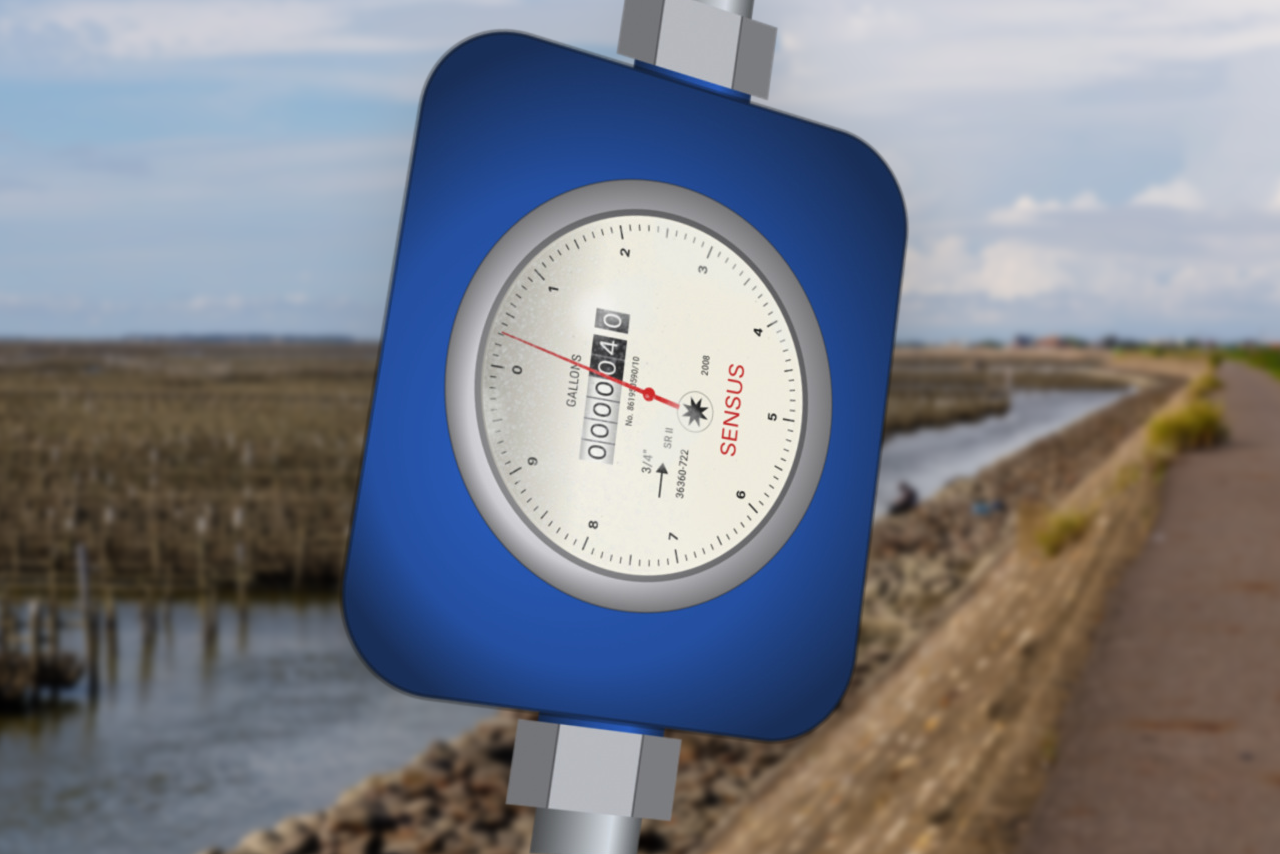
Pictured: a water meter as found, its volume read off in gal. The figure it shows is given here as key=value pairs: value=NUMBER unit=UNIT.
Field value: value=40.3 unit=gal
